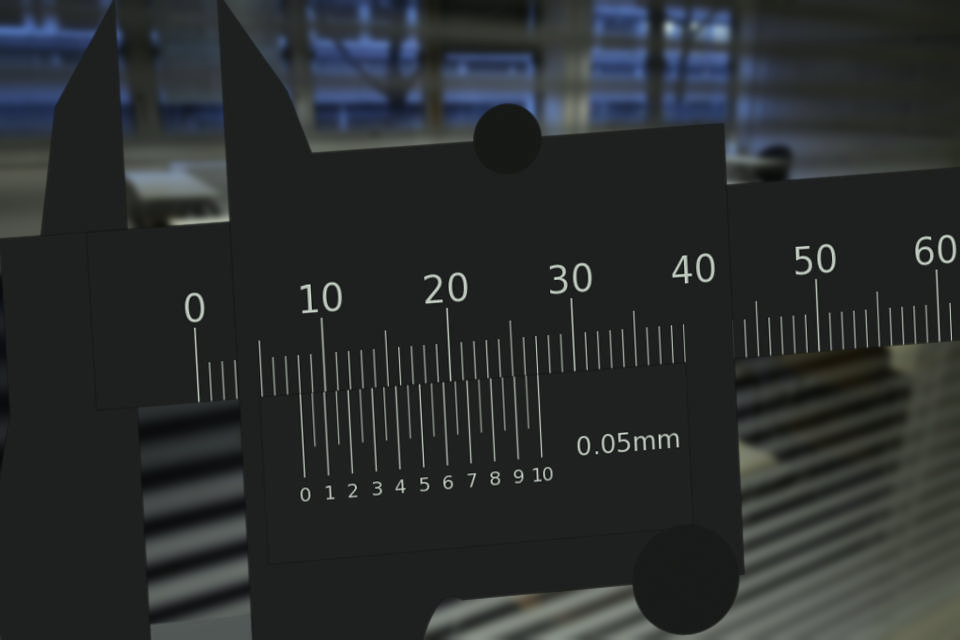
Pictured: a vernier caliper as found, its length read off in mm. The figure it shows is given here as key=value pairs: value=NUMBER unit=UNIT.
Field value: value=8.0 unit=mm
